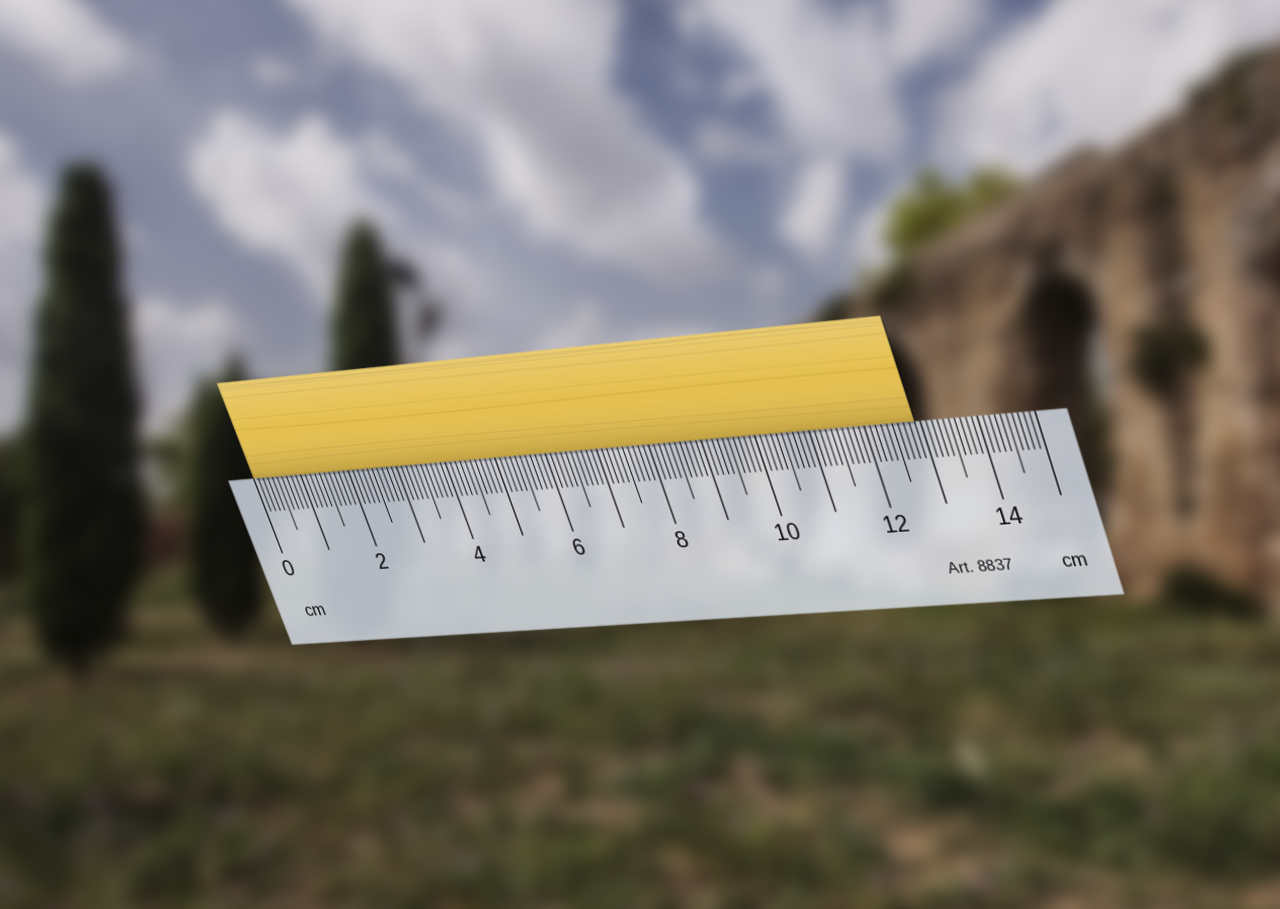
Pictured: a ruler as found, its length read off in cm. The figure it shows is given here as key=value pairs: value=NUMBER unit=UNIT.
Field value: value=12.9 unit=cm
